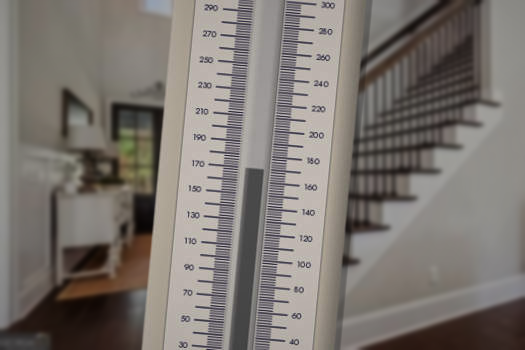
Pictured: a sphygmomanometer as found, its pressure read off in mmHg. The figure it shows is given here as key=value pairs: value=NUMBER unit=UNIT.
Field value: value=170 unit=mmHg
